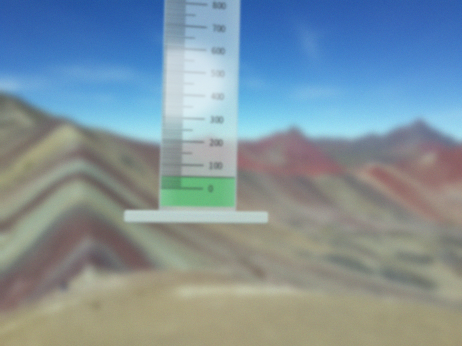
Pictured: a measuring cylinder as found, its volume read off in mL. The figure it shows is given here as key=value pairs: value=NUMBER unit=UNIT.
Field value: value=50 unit=mL
